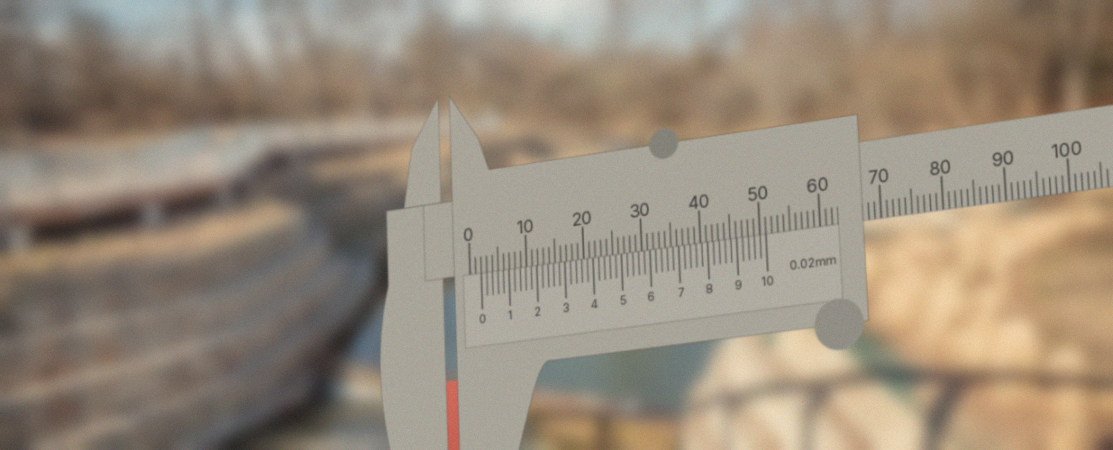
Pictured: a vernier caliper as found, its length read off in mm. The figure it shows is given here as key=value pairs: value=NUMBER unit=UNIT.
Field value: value=2.0 unit=mm
